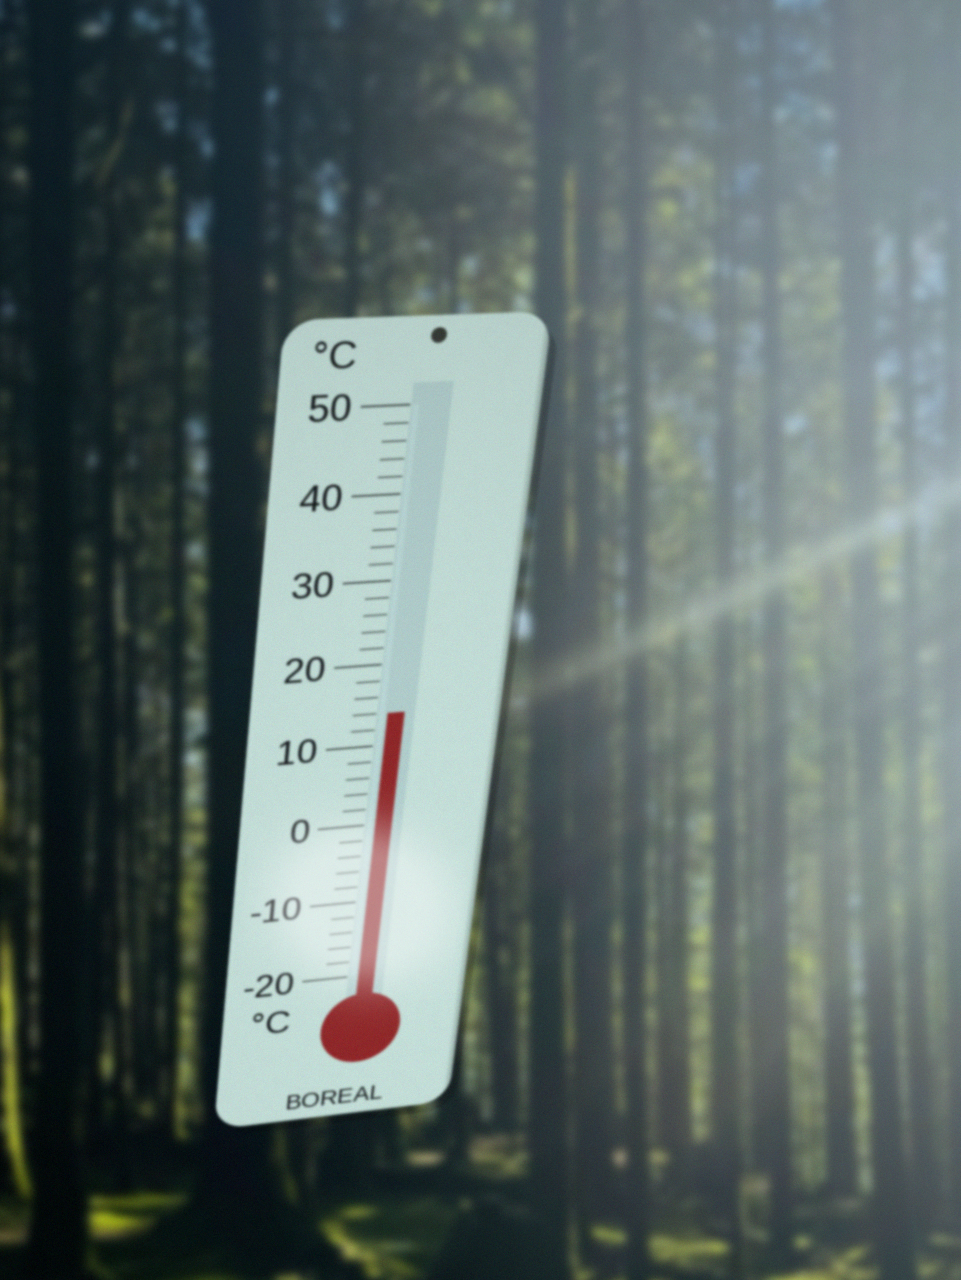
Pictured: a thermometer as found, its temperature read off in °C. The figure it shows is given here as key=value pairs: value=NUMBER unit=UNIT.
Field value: value=14 unit=°C
